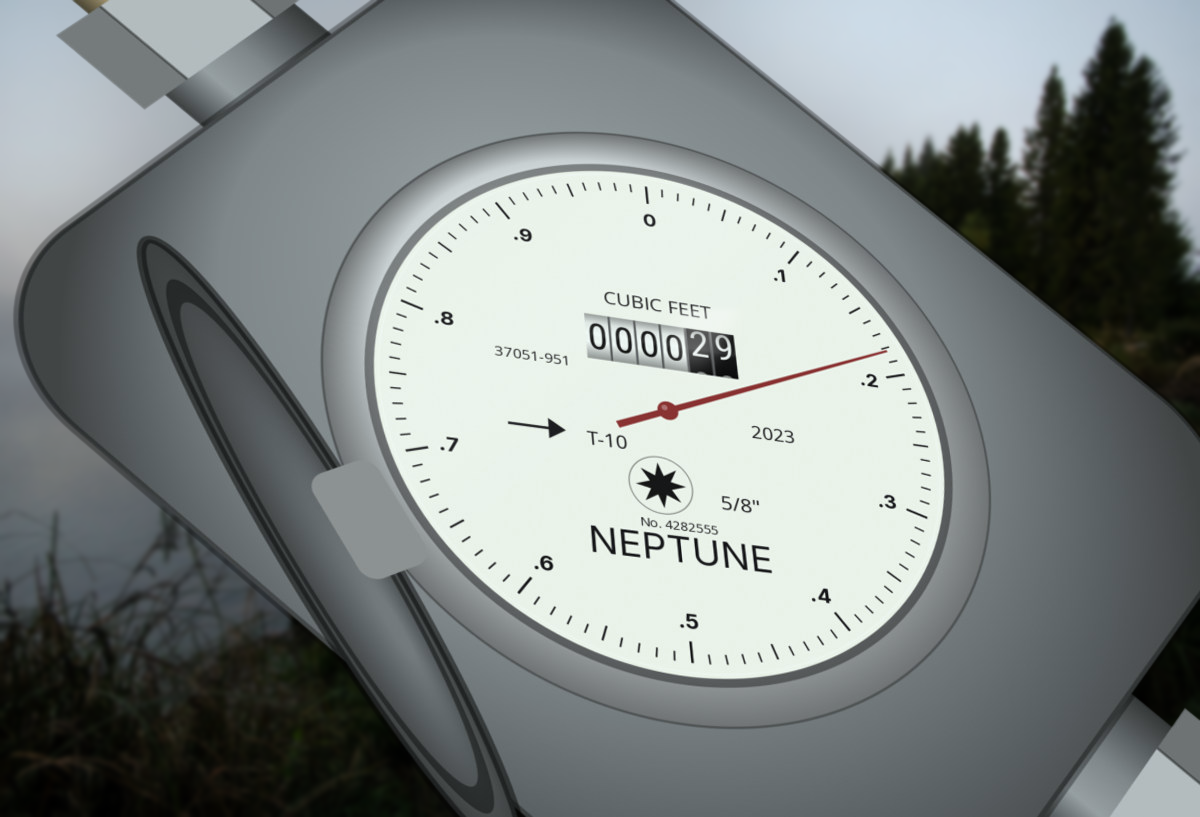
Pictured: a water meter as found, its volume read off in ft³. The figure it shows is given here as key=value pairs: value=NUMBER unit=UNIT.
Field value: value=29.18 unit=ft³
